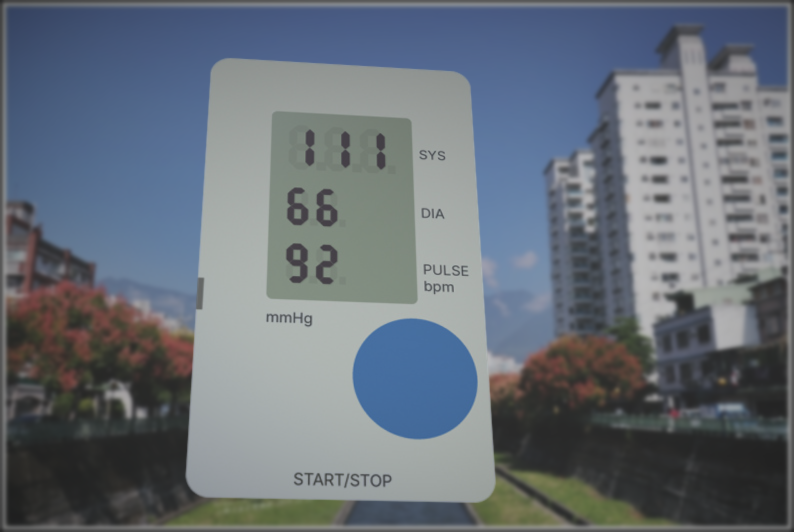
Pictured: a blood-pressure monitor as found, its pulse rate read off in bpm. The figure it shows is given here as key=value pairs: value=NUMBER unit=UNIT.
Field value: value=92 unit=bpm
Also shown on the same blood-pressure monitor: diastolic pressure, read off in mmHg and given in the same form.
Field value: value=66 unit=mmHg
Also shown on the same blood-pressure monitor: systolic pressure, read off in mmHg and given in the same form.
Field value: value=111 unit=mmHg
